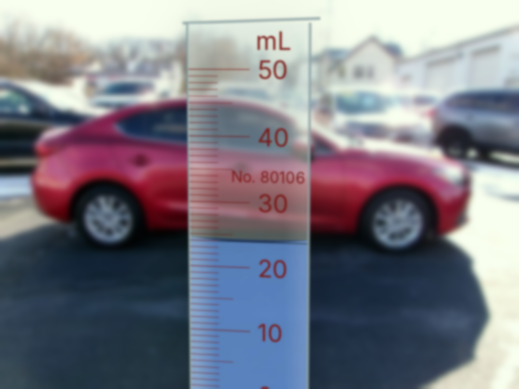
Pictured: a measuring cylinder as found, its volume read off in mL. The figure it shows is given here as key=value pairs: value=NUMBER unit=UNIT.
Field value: value=24 unit=mL
